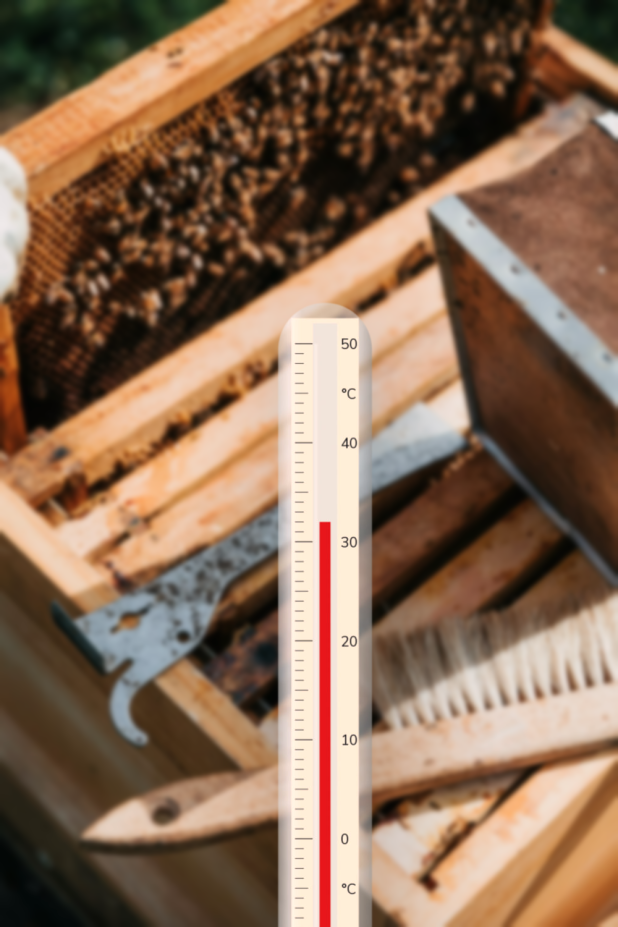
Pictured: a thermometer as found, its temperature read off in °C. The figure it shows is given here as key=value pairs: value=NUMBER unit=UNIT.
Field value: value=32 unit=°C
